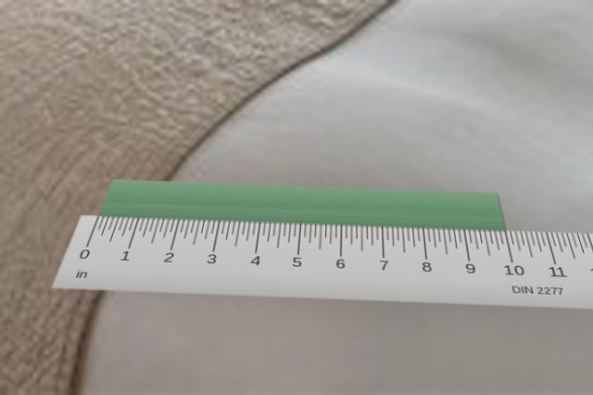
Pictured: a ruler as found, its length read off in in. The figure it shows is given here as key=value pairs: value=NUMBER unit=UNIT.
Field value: value=10 unit=in
